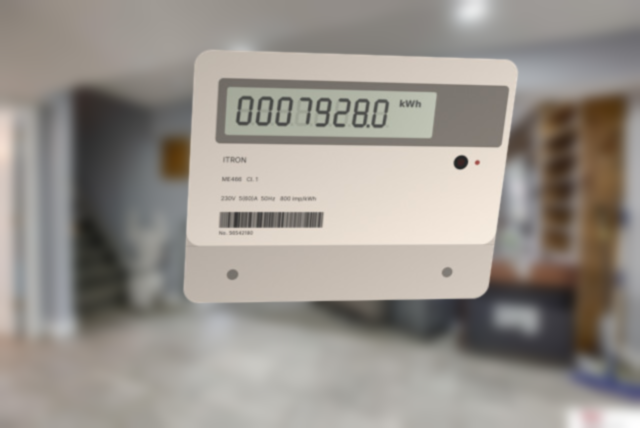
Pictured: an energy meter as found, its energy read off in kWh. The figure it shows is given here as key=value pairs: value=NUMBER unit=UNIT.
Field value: value=7928.0 unit=kWh
